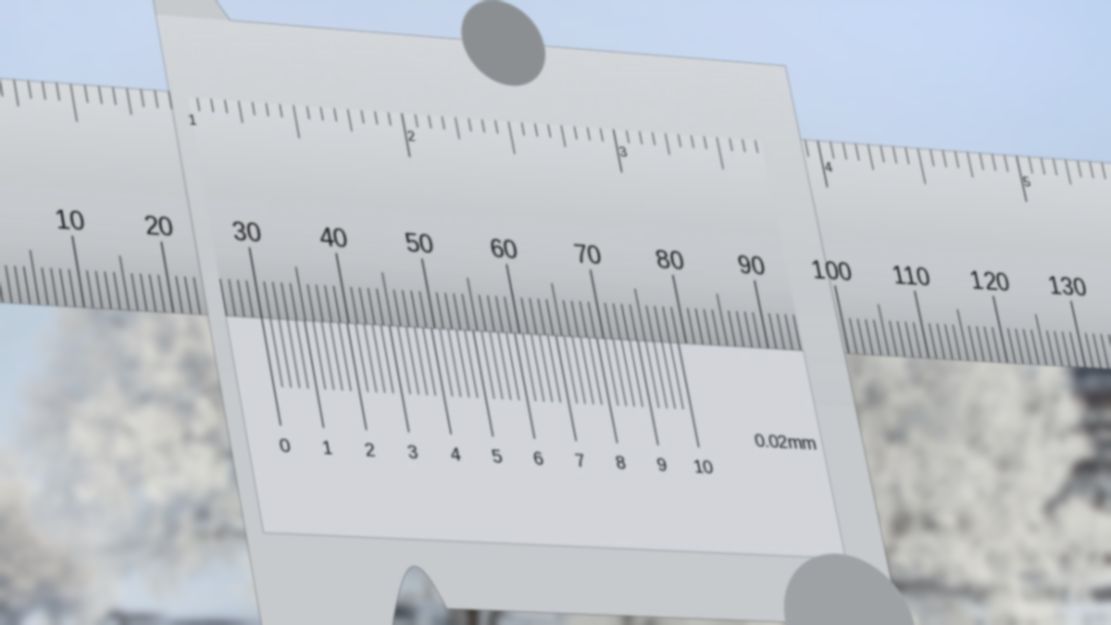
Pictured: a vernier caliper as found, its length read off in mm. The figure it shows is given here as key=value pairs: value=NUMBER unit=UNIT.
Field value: value=30.0 unit=mm
